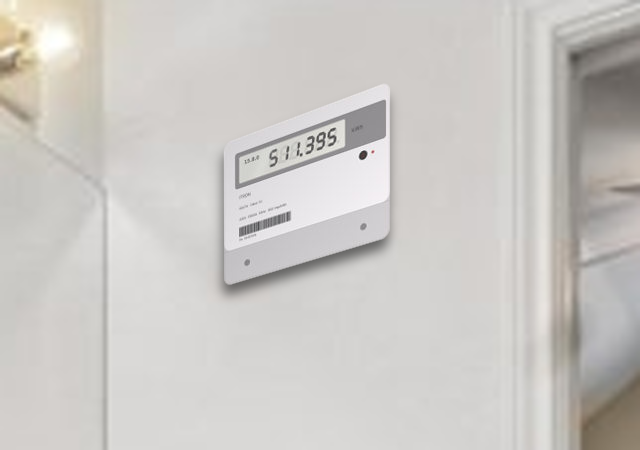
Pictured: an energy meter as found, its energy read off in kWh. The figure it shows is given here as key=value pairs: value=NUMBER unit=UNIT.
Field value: value=511.395 unit=kWh
